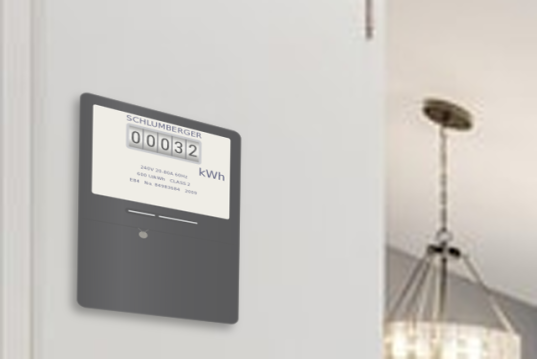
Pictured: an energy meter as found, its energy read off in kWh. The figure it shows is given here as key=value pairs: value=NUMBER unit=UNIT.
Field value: value=32 unit=kWh
